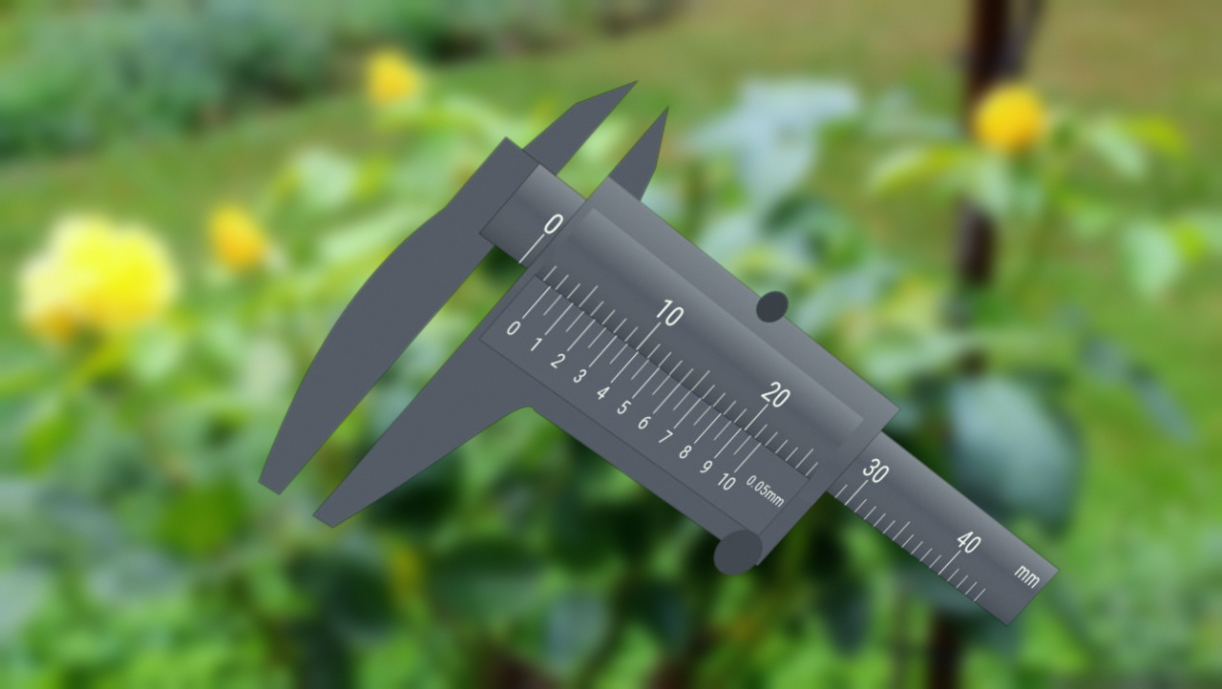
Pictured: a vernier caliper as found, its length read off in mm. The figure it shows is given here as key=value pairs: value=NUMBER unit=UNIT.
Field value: value=2.6 unit=mm
